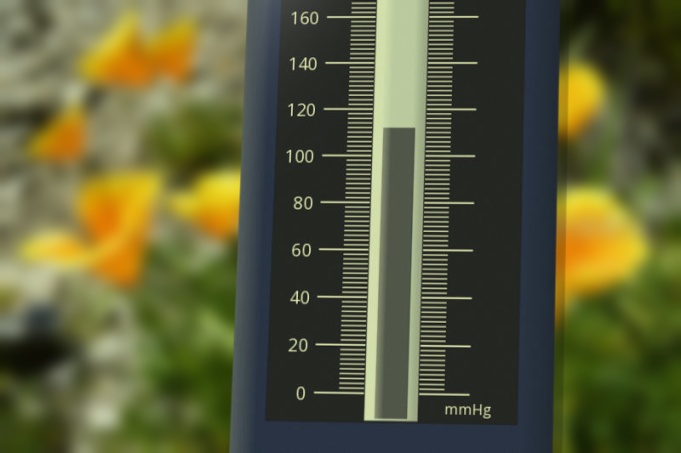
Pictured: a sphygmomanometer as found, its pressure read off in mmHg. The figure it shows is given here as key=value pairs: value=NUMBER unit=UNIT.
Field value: value=112 unit=mmHg
